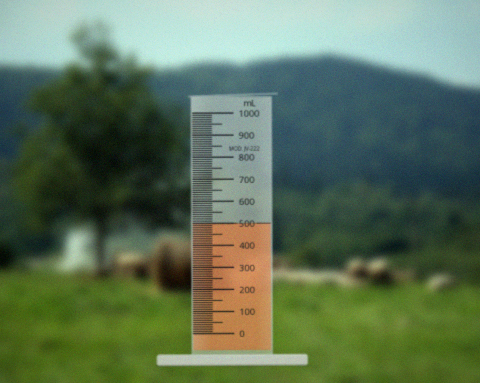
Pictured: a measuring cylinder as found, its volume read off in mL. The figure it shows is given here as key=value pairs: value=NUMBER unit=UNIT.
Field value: value=500 unit=mL
